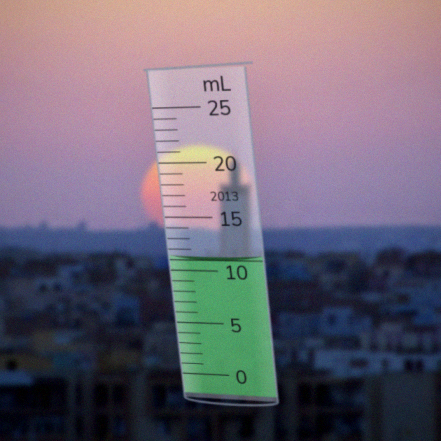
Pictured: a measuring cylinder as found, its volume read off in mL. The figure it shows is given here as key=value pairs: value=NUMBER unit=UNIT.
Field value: value=11 unit=mL
